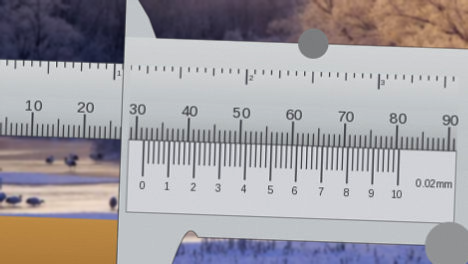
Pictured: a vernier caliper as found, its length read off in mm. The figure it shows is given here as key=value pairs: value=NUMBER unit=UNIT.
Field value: value=31.5 unit=mm
